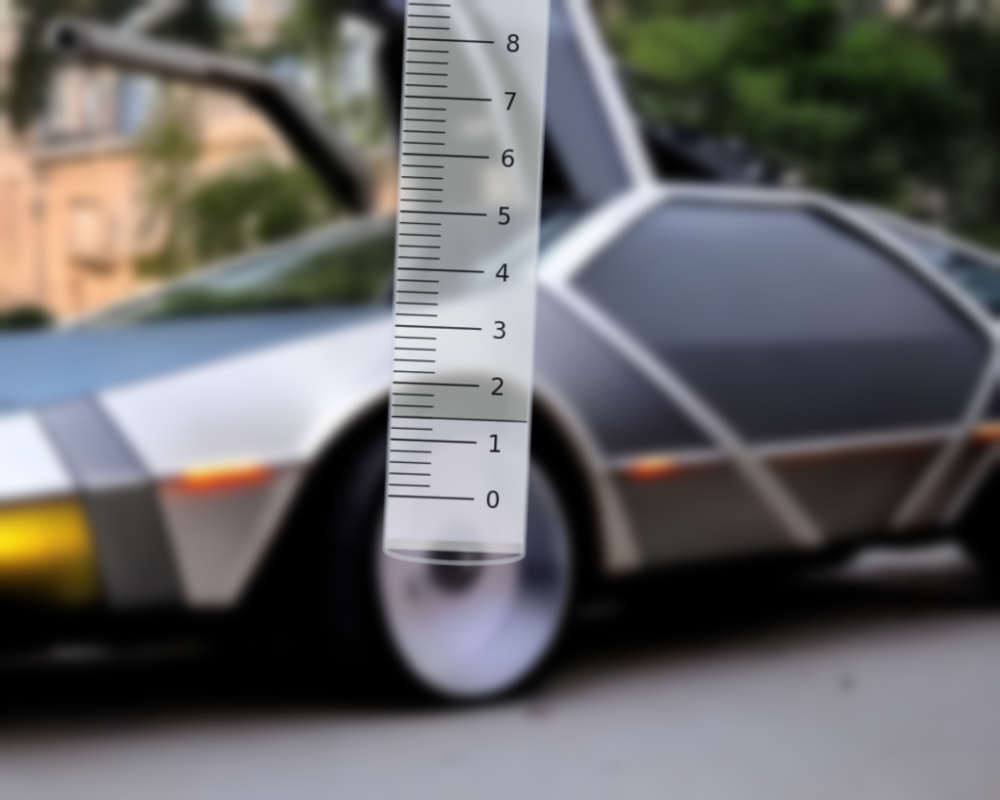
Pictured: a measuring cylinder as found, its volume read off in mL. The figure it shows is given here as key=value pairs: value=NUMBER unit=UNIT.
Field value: value=1.4 unit=mL
